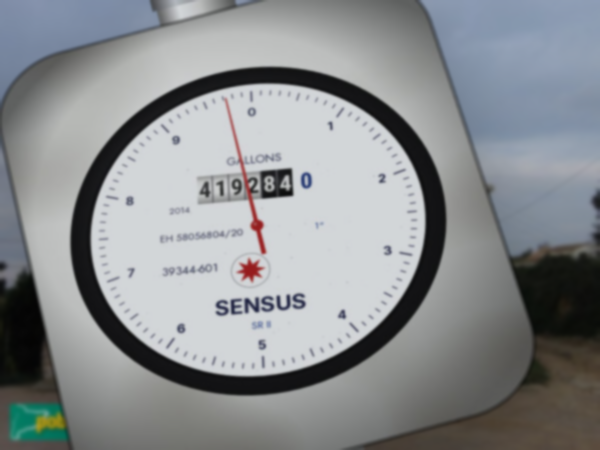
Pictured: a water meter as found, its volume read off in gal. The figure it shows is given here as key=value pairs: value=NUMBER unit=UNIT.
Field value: value=4192839.7 unit=gal
